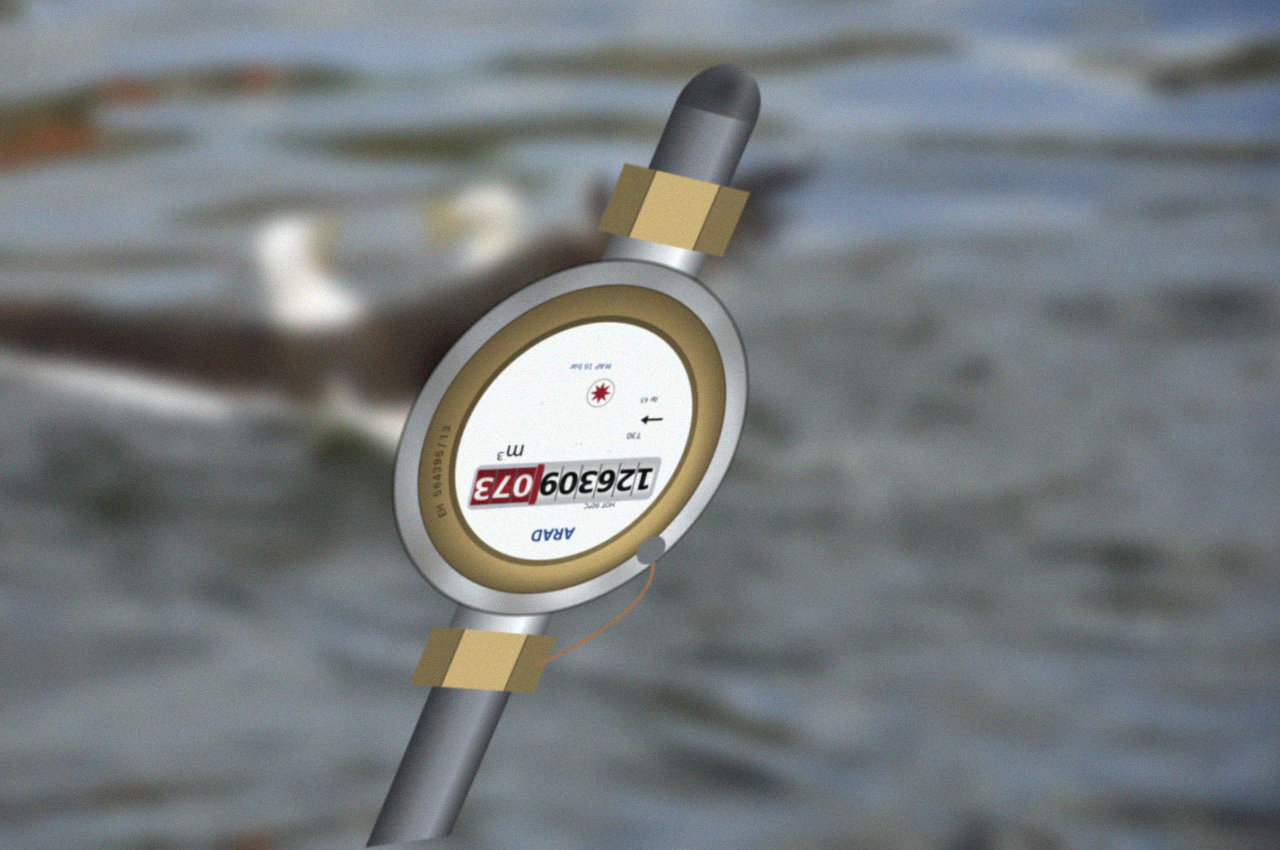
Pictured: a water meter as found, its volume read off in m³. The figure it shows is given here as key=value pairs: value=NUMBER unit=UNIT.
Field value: value=126309.073 unit=m³
